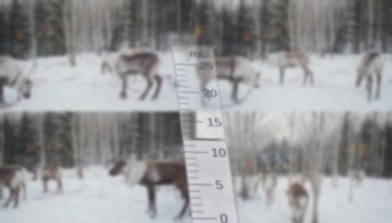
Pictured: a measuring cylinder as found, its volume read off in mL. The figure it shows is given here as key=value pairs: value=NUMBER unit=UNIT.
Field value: value=12 unit=mL
